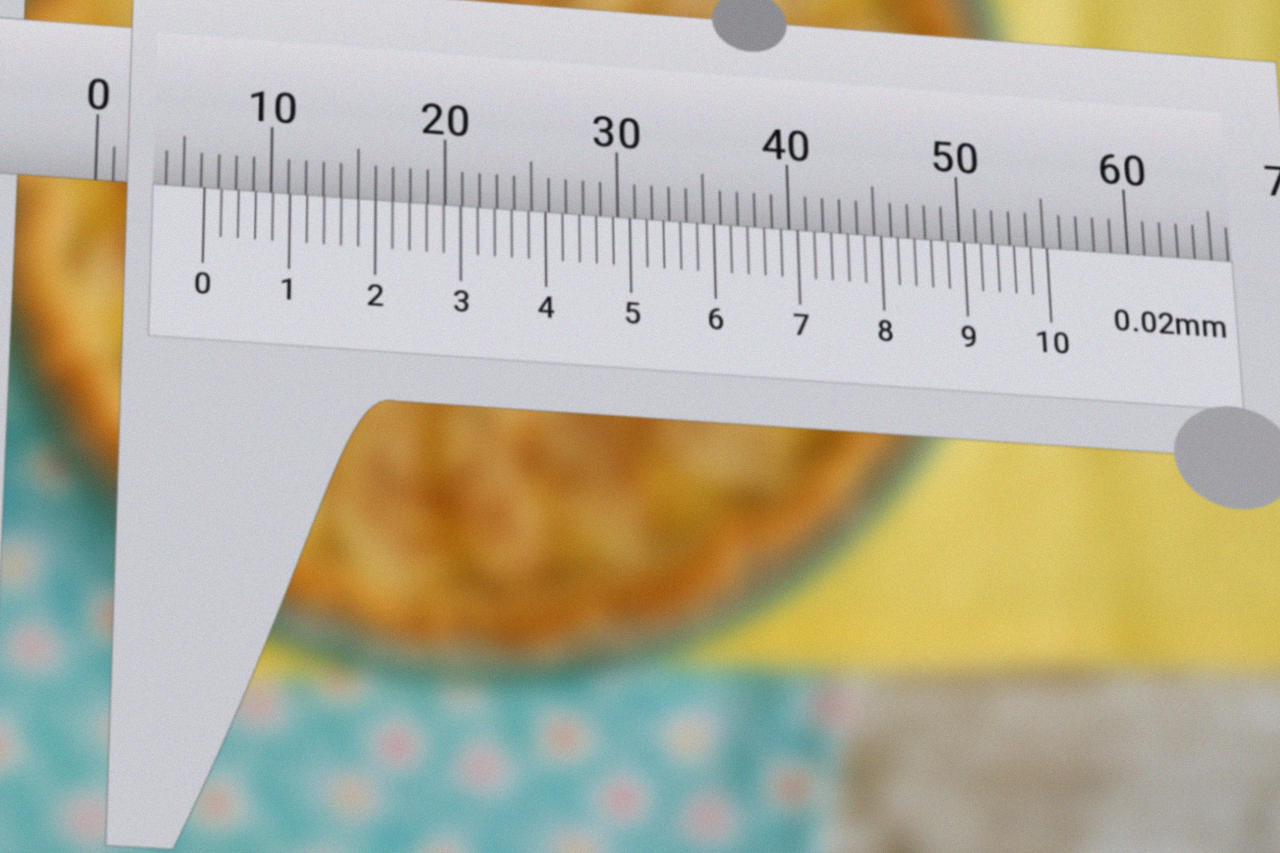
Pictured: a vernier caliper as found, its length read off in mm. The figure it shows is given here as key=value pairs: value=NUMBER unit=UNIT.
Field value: value=6.2 unit=mm
